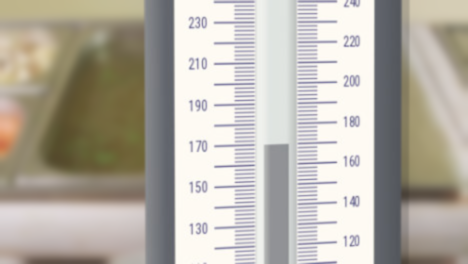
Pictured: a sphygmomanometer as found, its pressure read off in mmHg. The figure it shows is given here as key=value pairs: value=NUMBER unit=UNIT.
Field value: value=170 unit=mmHg
